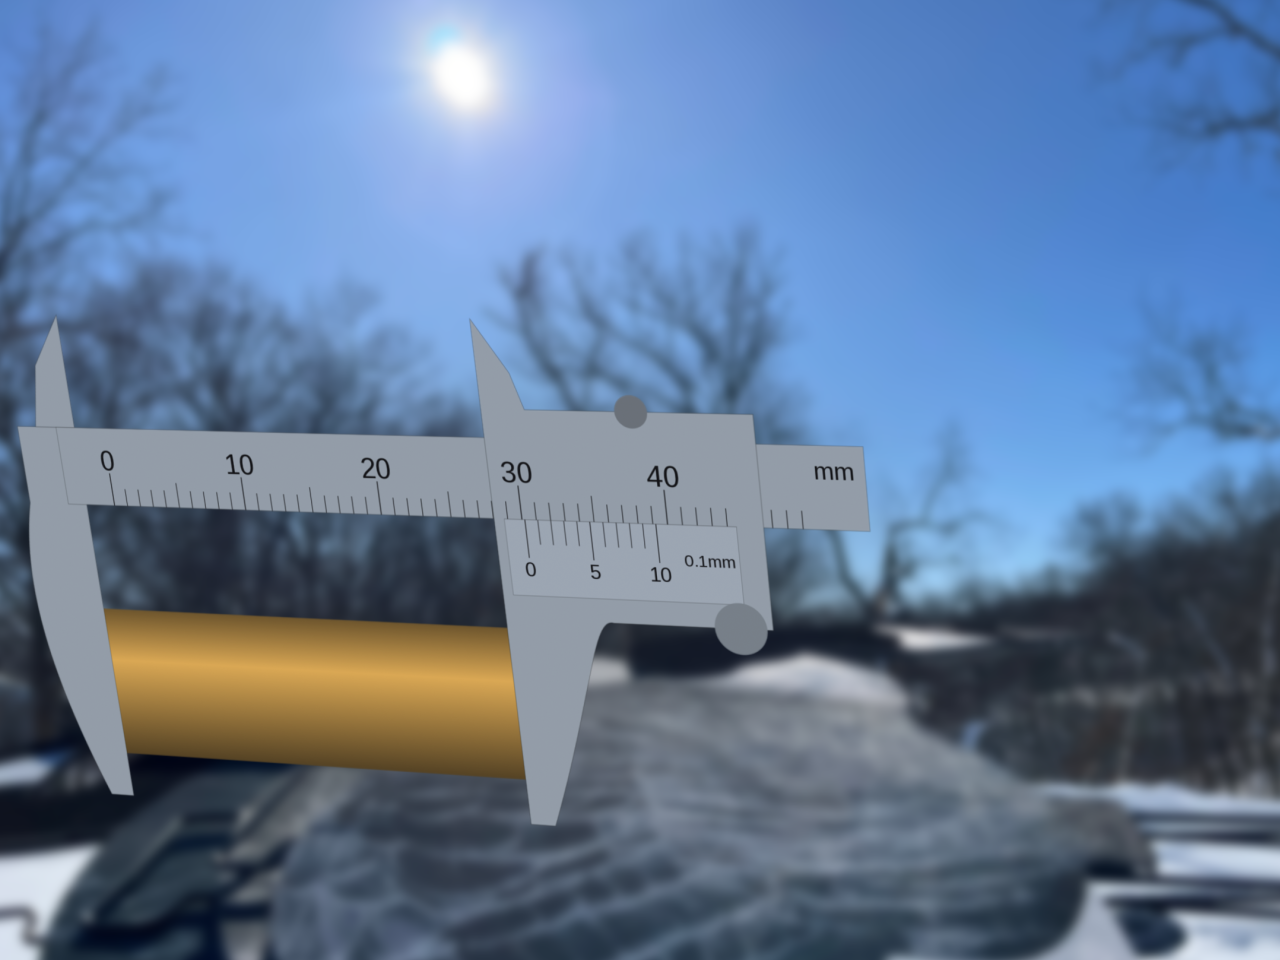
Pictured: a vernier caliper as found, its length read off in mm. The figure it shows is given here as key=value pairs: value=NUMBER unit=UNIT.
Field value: value=30.2 unit=mm
